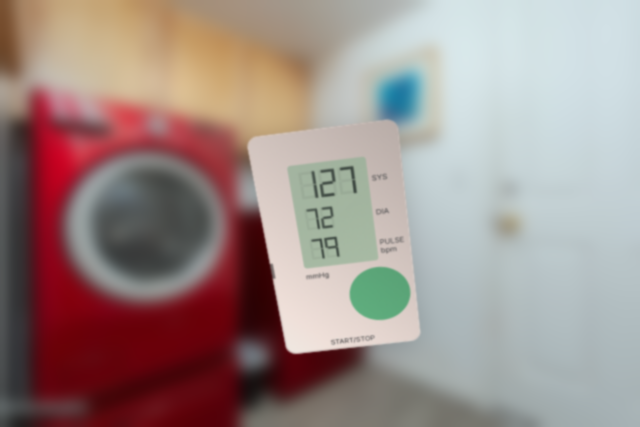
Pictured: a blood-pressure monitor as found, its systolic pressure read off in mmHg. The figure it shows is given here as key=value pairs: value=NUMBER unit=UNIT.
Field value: value=127 unit=mmHg
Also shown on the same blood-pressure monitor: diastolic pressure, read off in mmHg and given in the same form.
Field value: value=72 unit=mmHg
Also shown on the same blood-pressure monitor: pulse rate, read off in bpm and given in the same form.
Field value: value=79 unit=bpm
